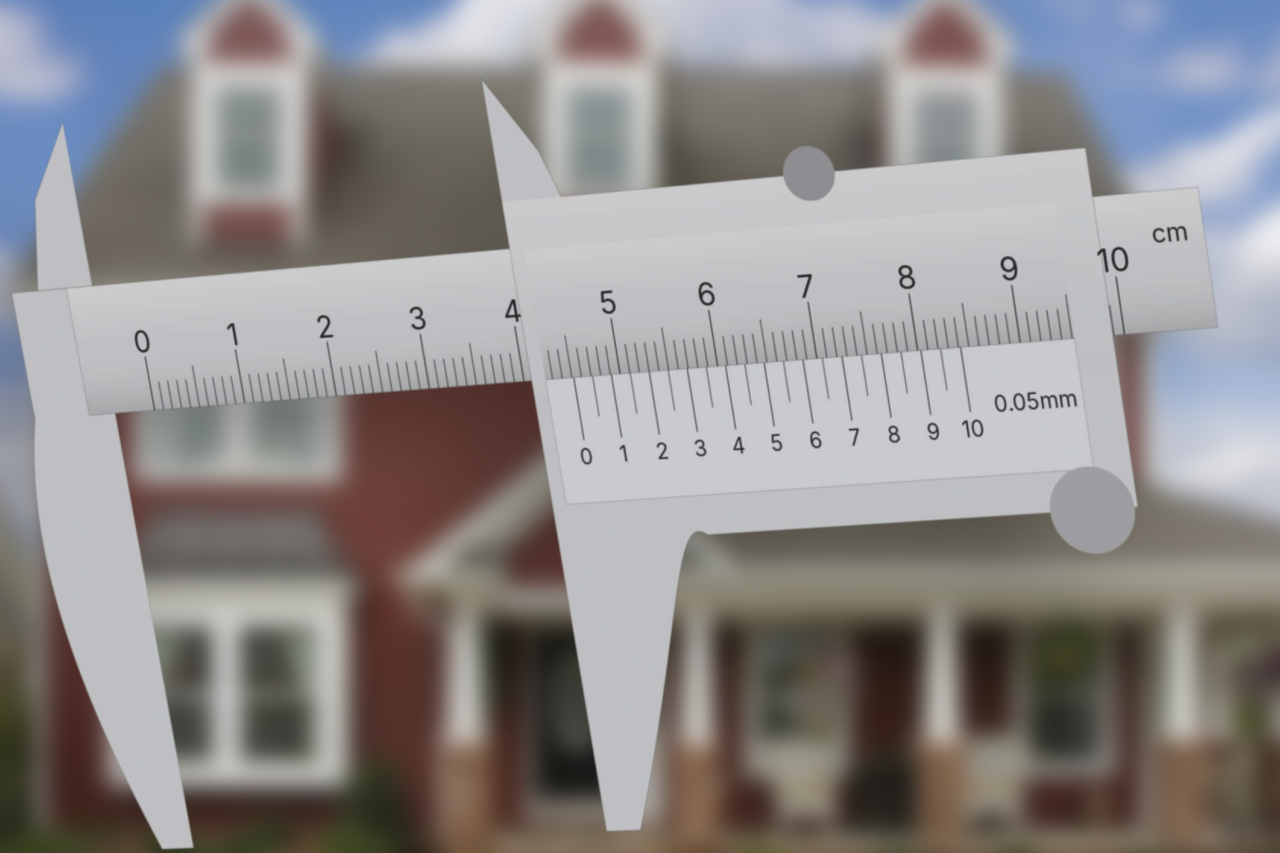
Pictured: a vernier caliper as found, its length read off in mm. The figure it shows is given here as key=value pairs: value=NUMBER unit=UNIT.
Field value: value=45.2 unit=mm
